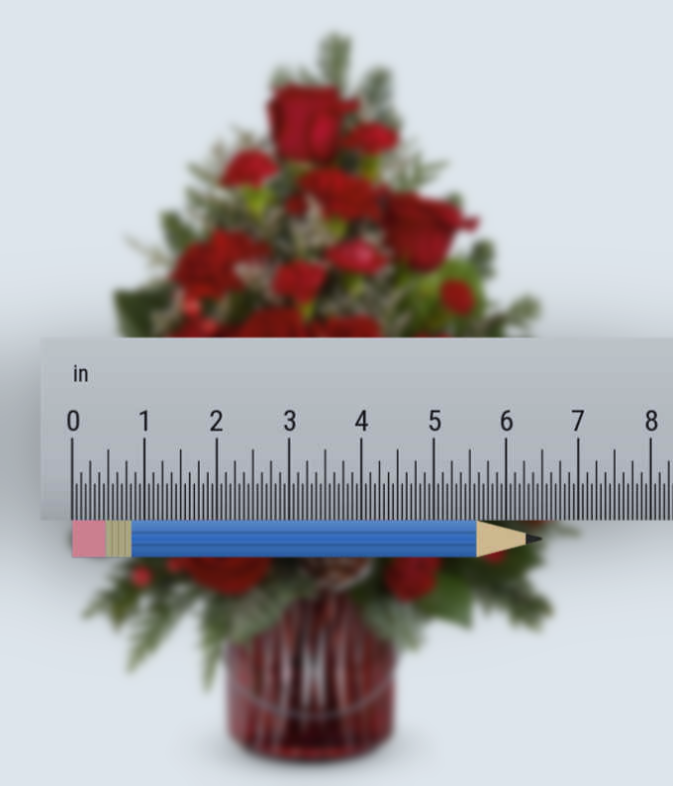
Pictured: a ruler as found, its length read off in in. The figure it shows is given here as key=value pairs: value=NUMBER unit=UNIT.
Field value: value=6.5 unit=in
